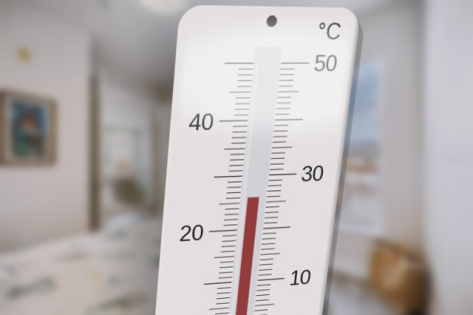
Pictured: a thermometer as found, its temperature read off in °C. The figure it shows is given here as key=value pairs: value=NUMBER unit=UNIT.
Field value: value=26 unit=°C
